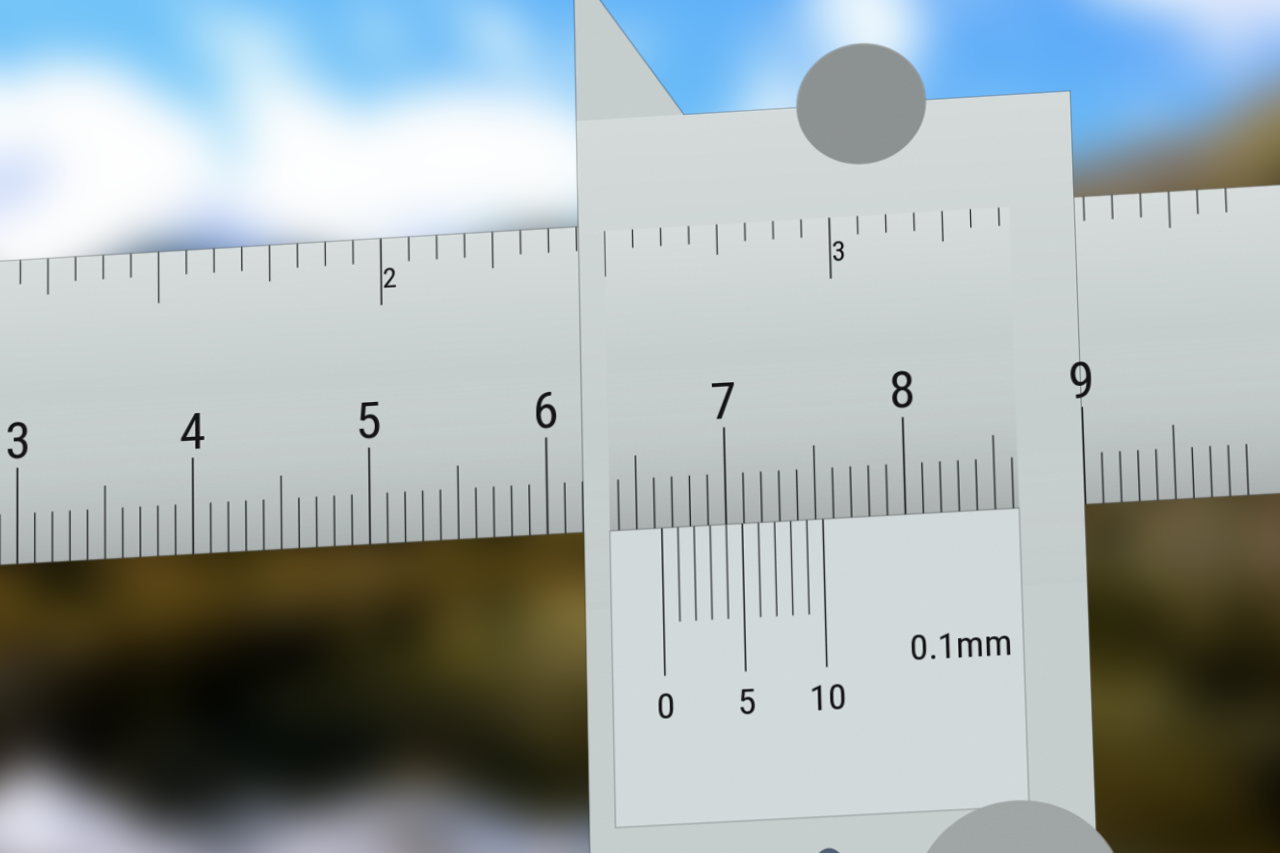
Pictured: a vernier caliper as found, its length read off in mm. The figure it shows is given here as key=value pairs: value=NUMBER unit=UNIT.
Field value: value=66.4 unit=mm
